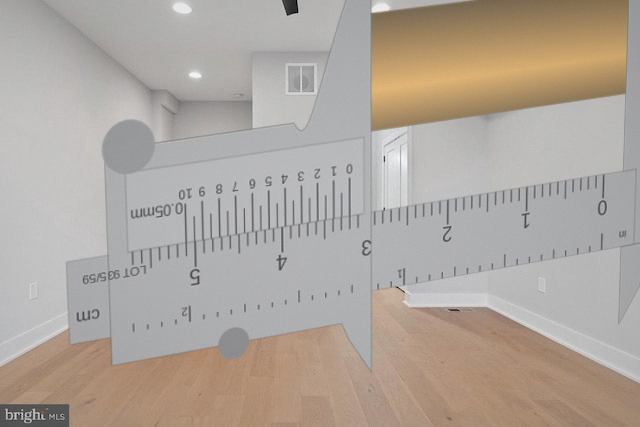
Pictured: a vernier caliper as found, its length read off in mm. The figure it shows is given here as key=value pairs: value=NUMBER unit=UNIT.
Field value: value=32.0 unit=mm
